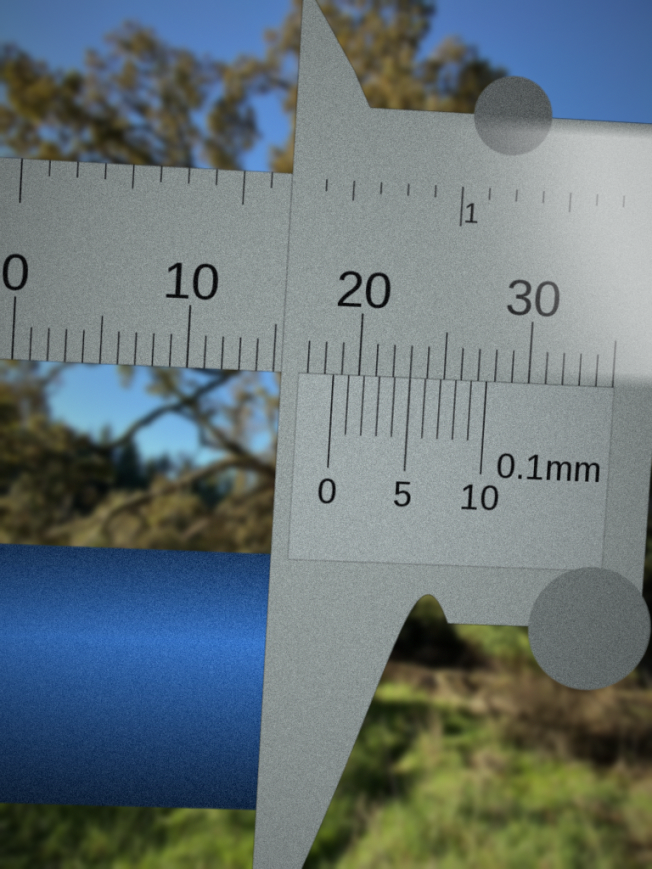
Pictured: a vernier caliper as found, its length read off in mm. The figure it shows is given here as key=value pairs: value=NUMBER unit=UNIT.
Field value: value=18.5 unit=mm
